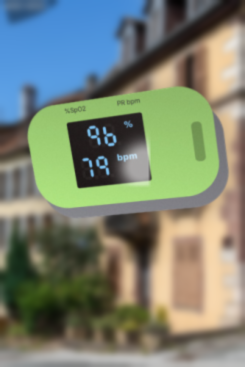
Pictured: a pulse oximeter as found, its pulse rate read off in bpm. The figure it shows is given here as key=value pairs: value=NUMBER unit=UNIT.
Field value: value=79 unit=bpm
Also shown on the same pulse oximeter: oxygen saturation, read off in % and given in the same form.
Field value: value=96 unit=%
